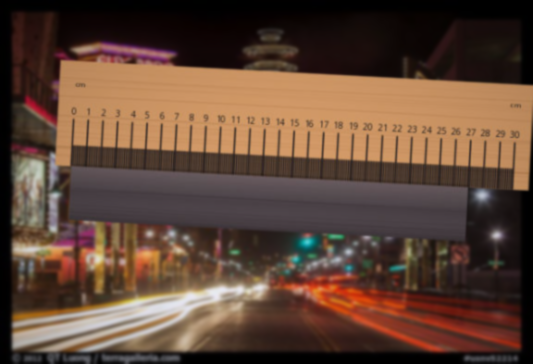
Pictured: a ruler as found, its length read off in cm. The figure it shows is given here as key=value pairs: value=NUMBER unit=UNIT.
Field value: value=27 unit=cm
